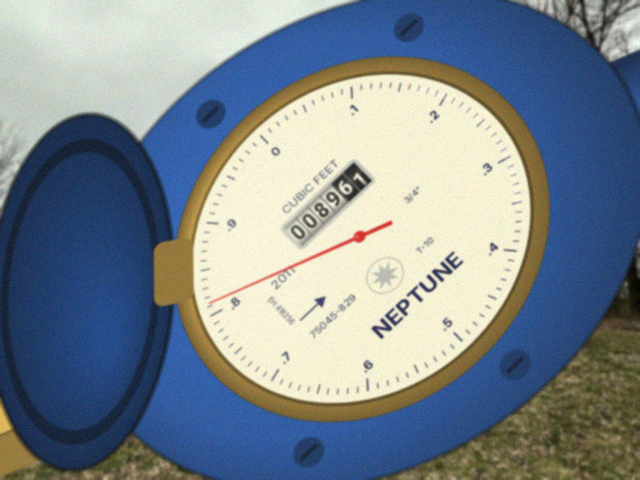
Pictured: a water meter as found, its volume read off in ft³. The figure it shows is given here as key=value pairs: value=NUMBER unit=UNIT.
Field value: value=8960.81 unit=ft³
